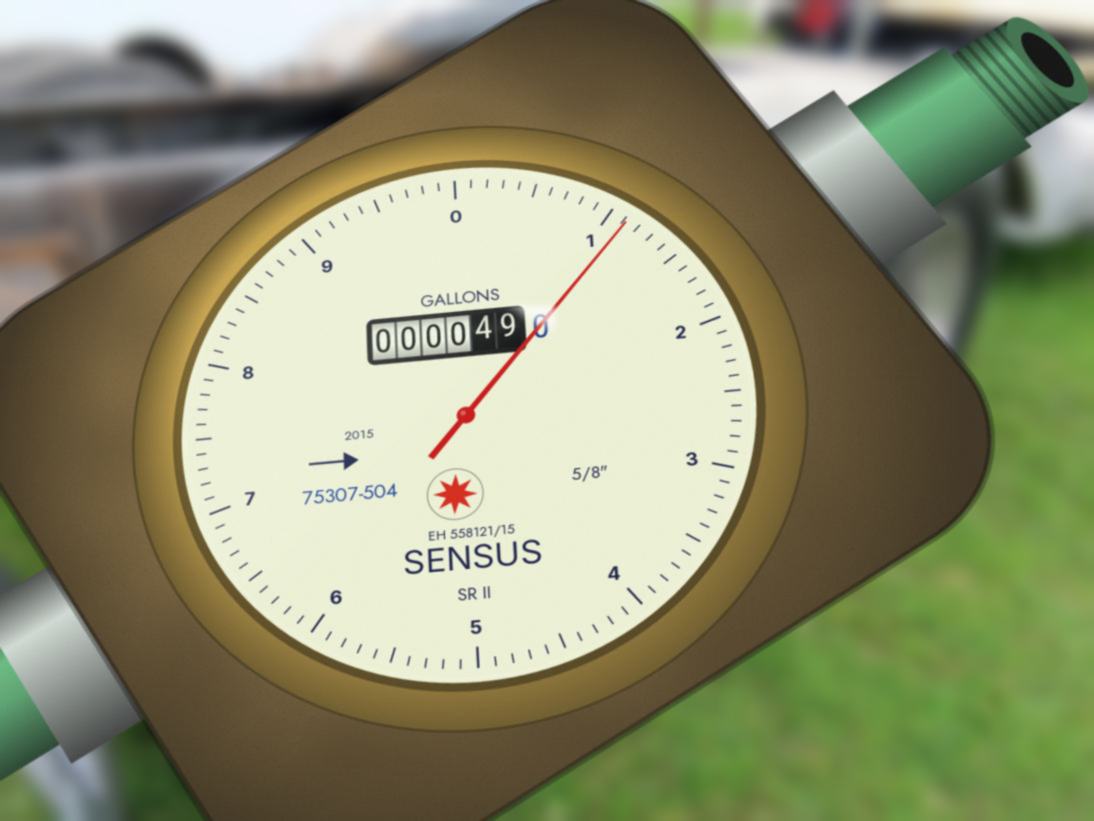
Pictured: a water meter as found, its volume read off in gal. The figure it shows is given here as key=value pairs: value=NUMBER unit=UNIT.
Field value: value=491.1 unit=gal
